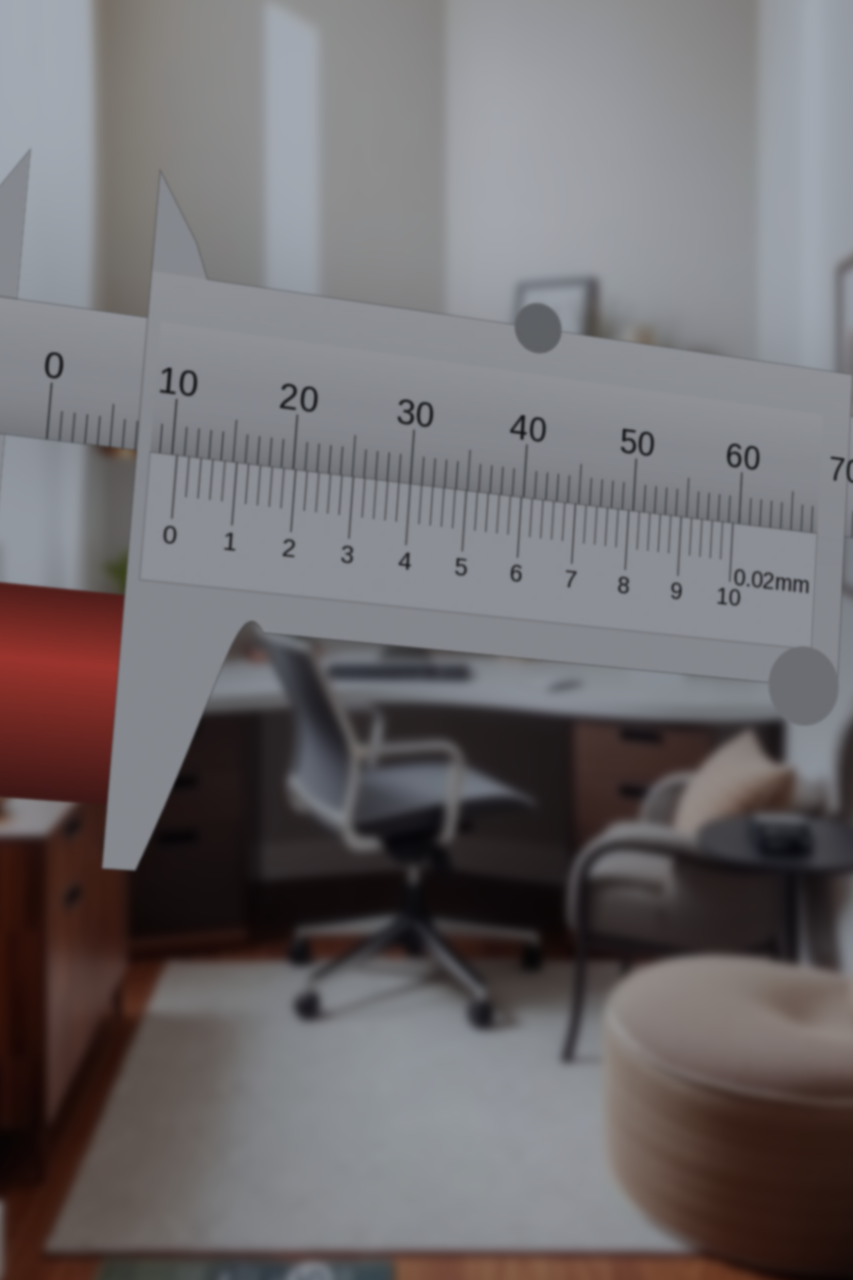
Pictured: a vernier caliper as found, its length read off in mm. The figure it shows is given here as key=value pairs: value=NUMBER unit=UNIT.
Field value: value=10.4 unit=mm
